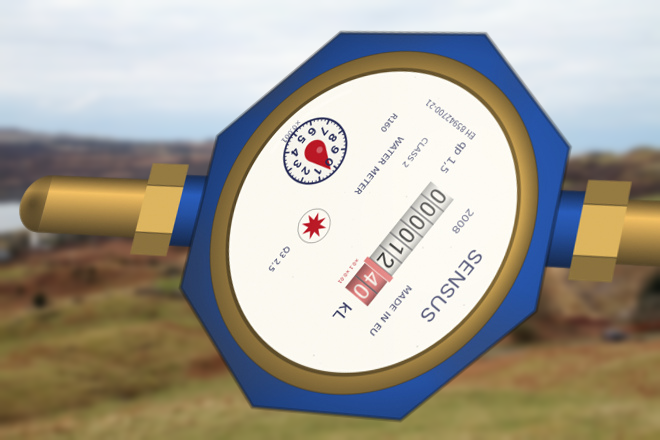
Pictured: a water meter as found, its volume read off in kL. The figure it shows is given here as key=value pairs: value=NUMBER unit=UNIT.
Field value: value=12.400 unit=kL
